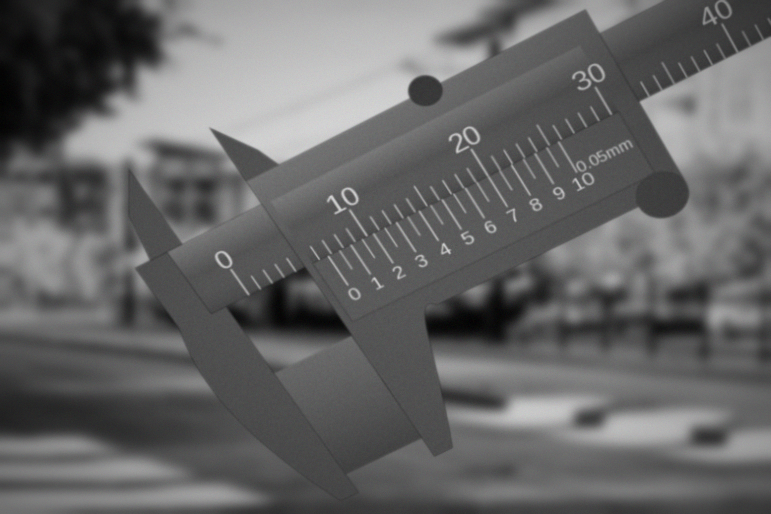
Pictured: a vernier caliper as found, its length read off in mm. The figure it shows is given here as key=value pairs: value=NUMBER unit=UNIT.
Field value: value=6.7 unit=mm
